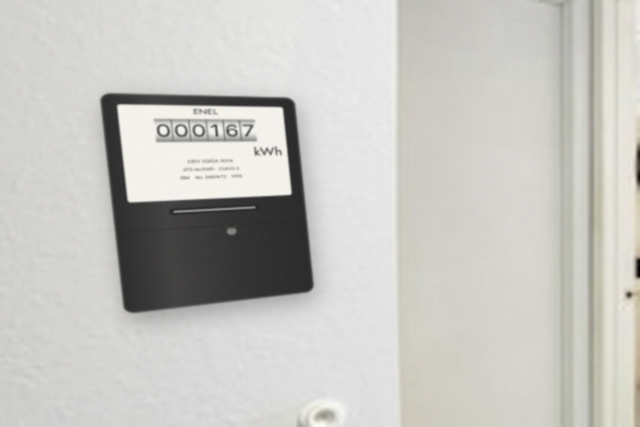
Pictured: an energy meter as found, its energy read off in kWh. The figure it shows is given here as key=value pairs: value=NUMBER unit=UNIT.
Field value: value=167 unit=kWh
